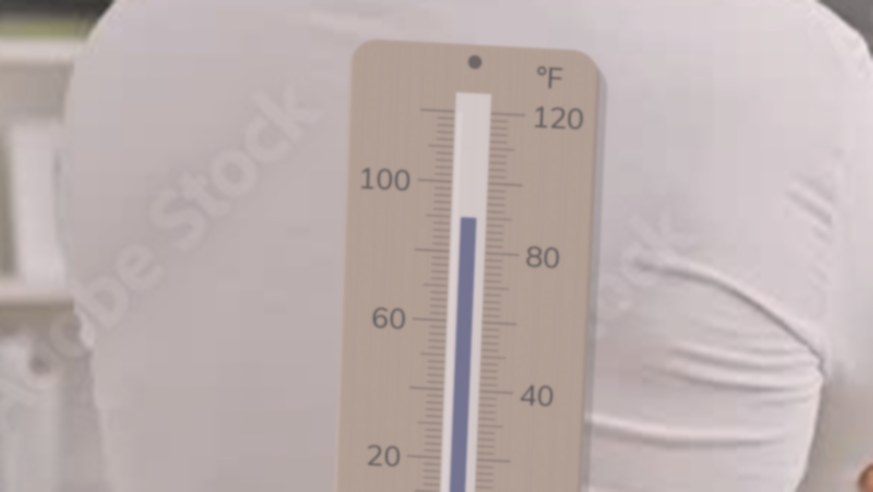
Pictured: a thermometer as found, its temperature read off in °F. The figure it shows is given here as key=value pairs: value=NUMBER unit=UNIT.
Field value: value=90 unit=°F
